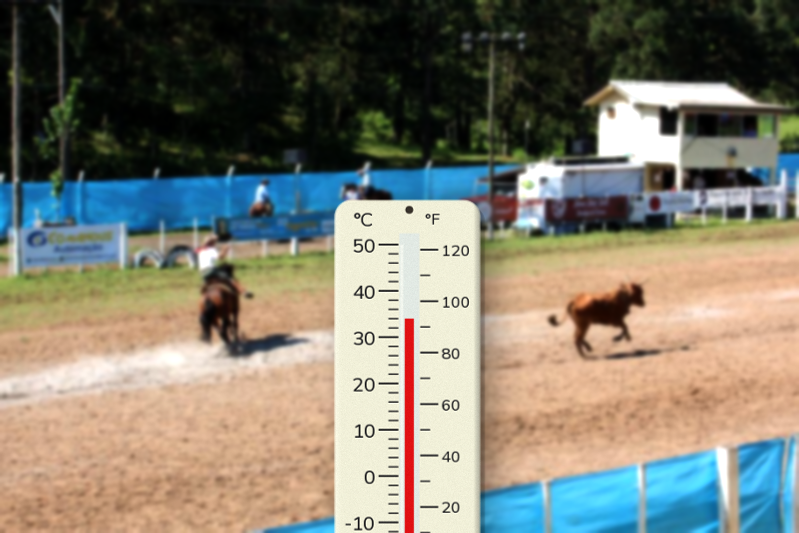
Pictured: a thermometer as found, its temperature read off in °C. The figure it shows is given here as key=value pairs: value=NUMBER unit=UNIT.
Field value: value=34 unit=°C
